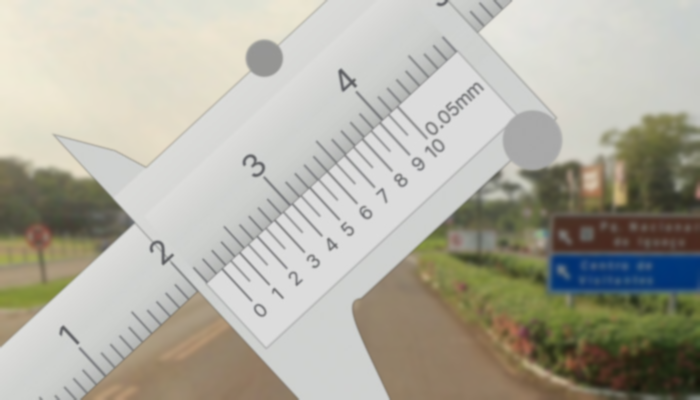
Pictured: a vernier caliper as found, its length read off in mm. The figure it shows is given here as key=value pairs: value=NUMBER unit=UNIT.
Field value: value=22.6 unit=mm
